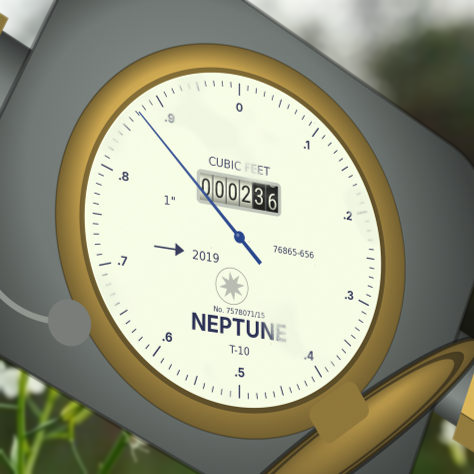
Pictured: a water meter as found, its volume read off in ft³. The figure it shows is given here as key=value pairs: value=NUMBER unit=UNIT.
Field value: value=235.87 unit=ft³
